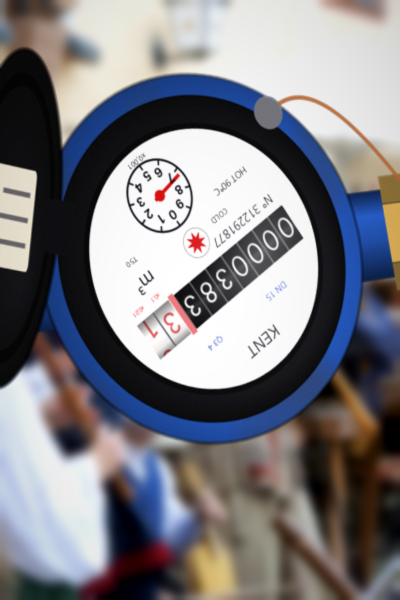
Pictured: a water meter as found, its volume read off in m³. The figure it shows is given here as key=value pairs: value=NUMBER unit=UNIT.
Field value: value=383.307 unit=m³
